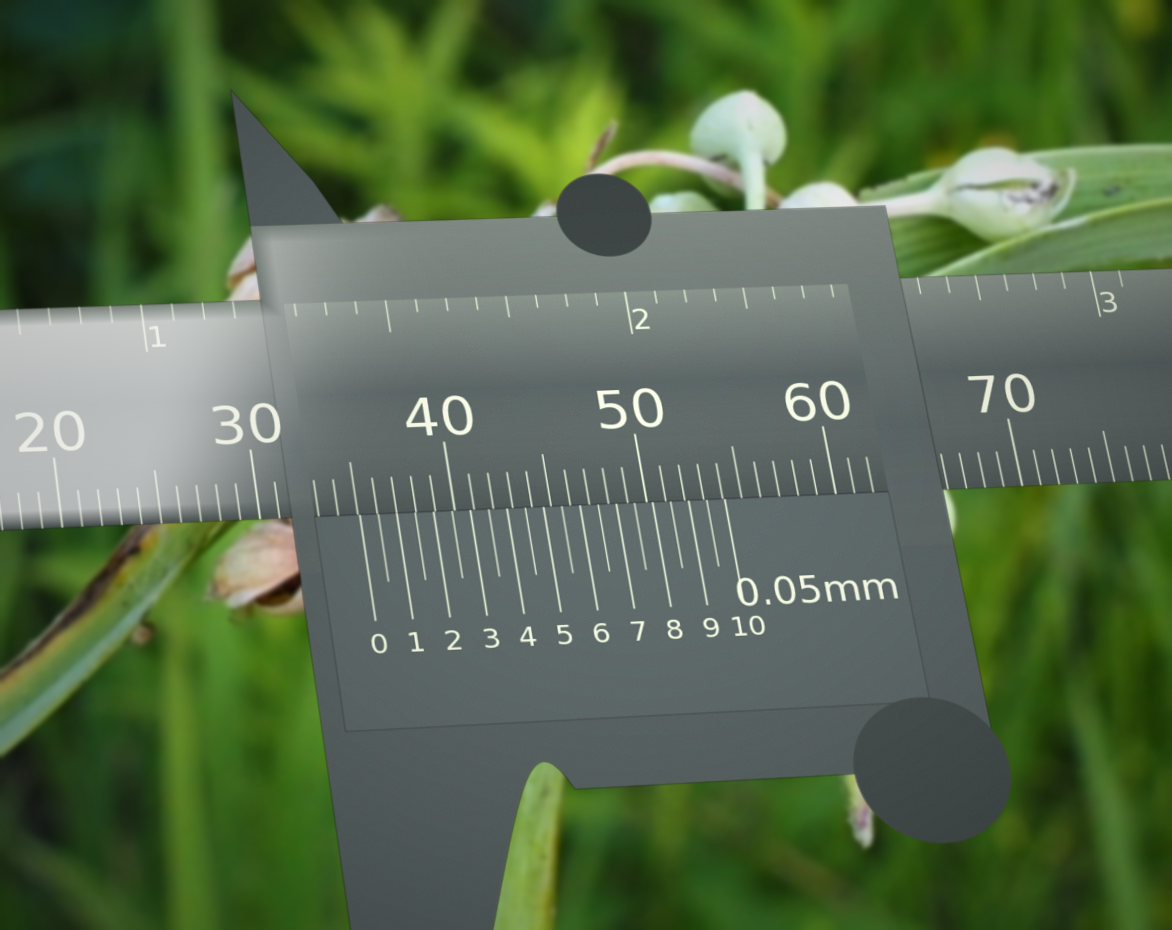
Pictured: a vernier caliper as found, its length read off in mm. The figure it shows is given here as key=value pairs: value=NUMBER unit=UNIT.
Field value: value=35.1 unit=mm
